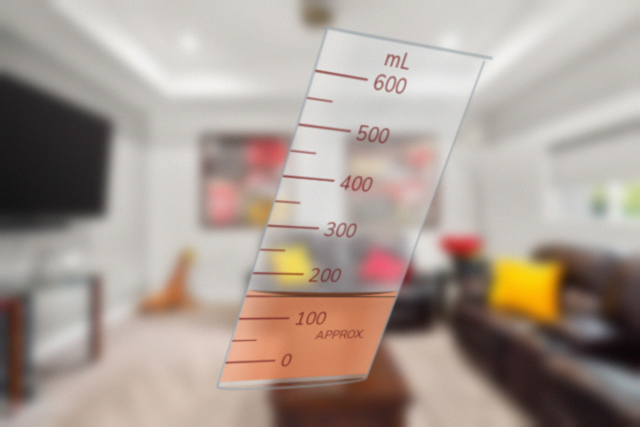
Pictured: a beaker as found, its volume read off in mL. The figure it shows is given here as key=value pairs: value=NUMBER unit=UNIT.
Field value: value=150 unit=mL
